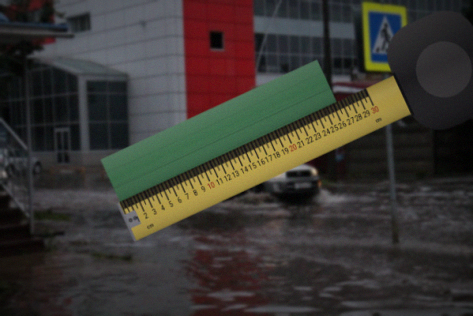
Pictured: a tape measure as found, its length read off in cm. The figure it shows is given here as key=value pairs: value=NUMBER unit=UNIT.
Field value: value=26.5 unit=cm
